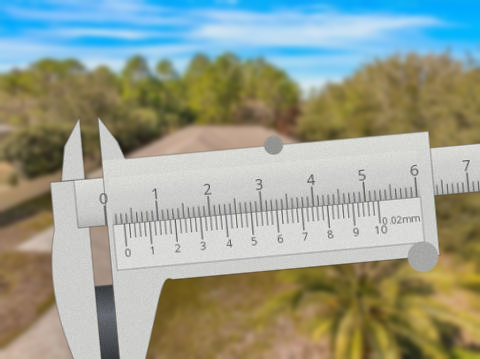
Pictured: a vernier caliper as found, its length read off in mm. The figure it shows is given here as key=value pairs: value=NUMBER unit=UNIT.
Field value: value=3.5 unit=mm
